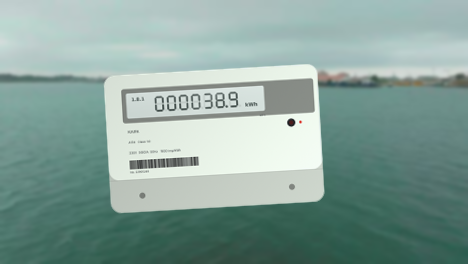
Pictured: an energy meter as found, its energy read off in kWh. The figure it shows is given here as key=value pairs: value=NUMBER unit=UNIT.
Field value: value=38.9 unit=kWh
